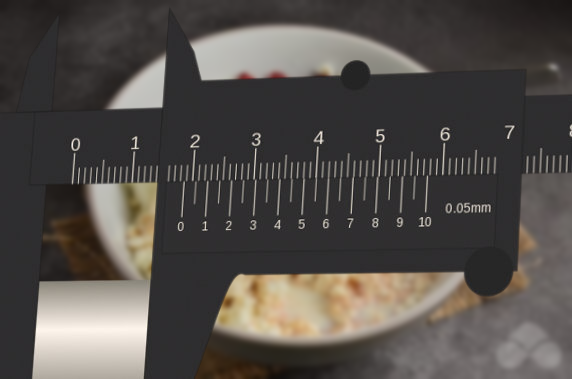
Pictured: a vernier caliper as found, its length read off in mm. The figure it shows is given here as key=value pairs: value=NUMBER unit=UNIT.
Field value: value=18.6 unit=mm
